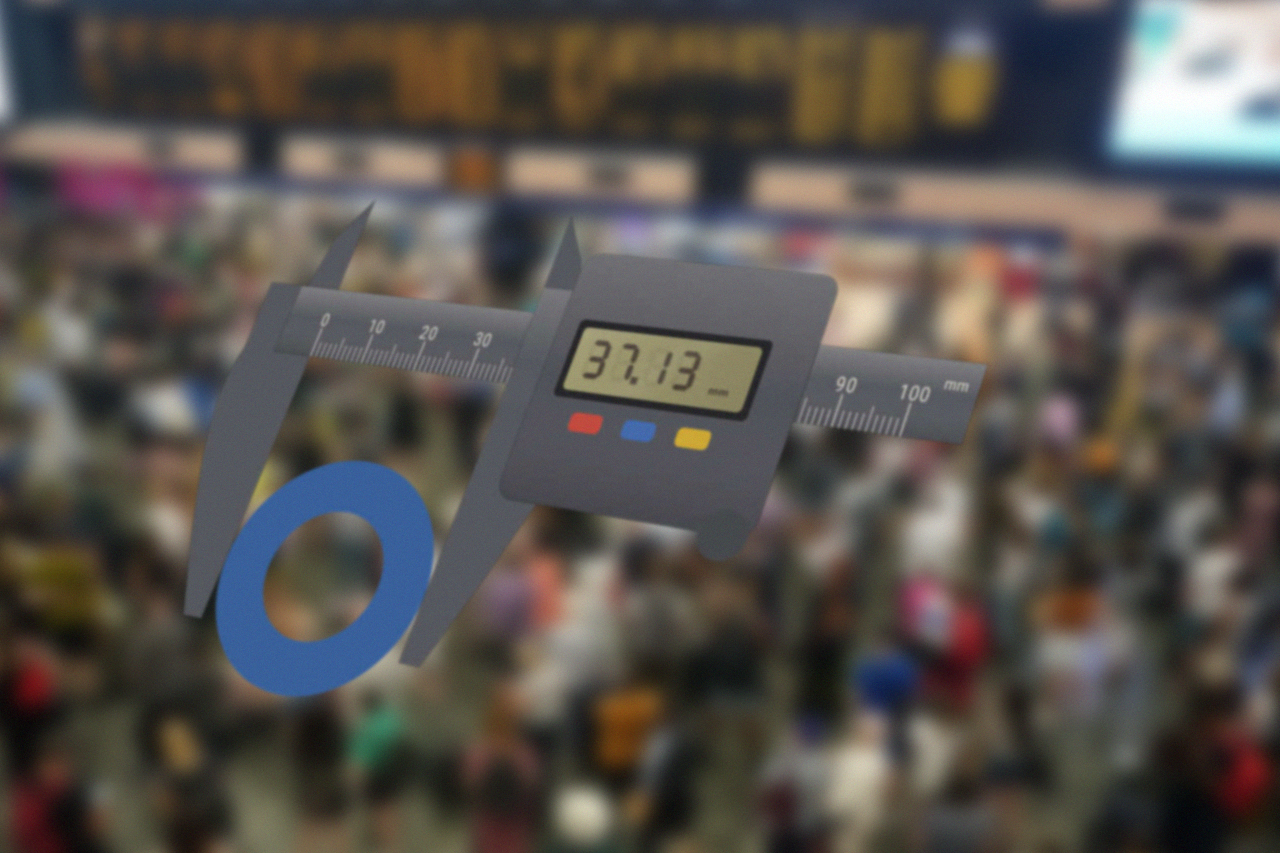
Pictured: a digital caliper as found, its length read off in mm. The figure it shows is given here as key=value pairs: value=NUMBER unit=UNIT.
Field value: value=37.13 unit=mm
